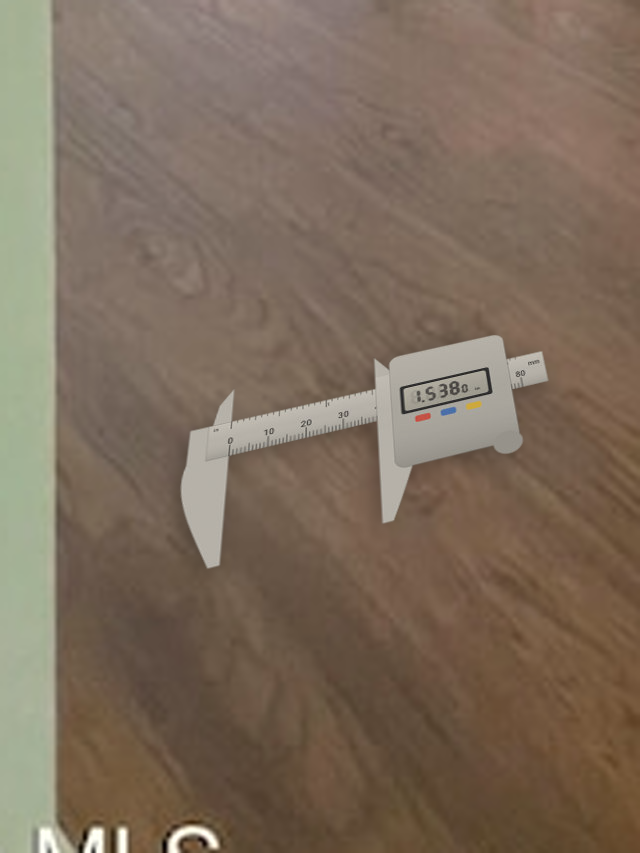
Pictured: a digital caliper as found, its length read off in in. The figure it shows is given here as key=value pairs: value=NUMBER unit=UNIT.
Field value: value=1.5380 unit=in
